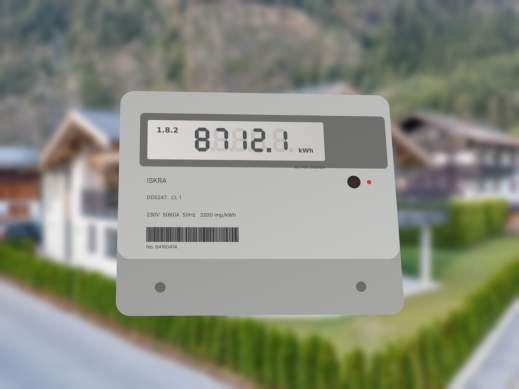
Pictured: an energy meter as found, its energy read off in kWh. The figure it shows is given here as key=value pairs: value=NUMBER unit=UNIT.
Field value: value=8712.1 unit=kWh
